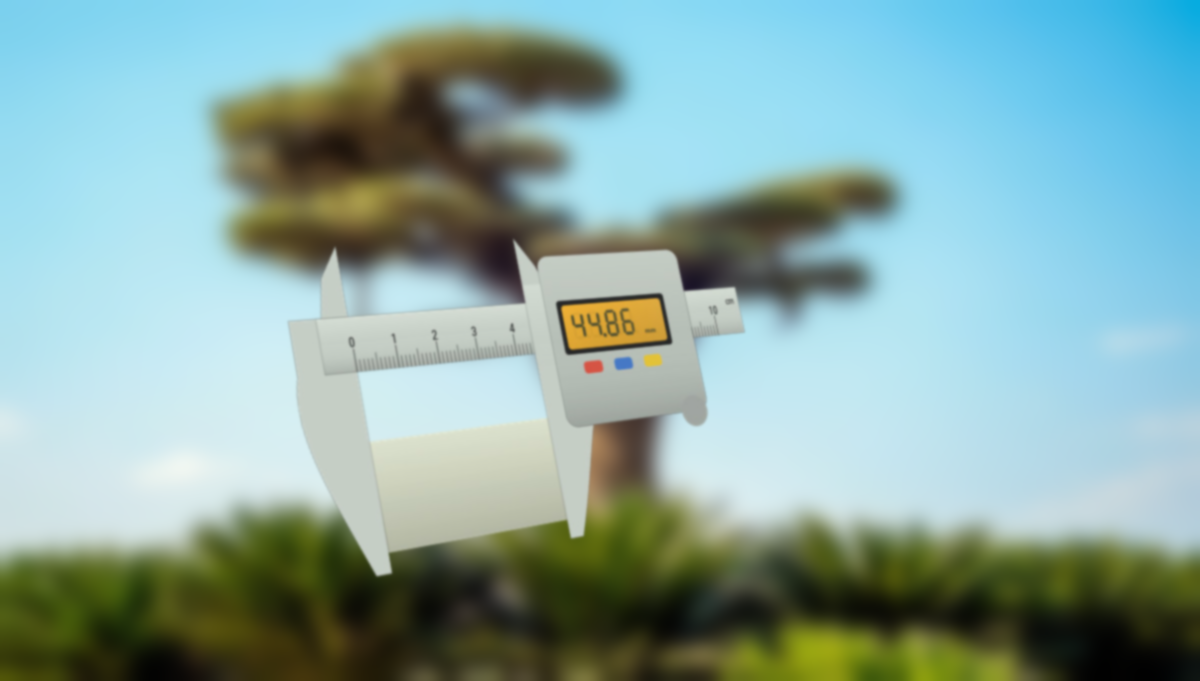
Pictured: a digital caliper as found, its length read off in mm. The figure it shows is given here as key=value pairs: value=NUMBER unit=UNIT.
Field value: value=44.86 unit=mm
